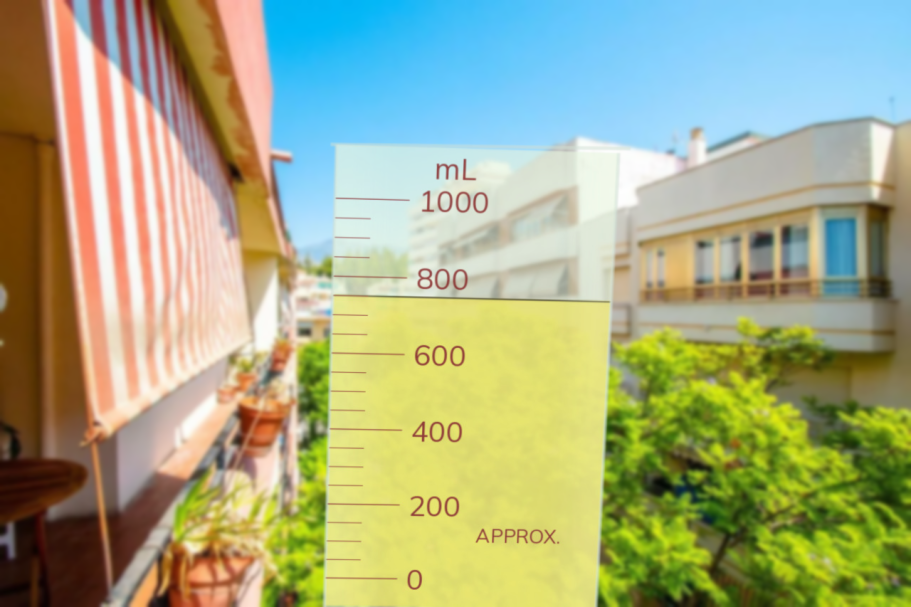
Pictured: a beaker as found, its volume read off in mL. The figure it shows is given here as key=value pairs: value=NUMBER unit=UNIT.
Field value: value=750 unit=mL
